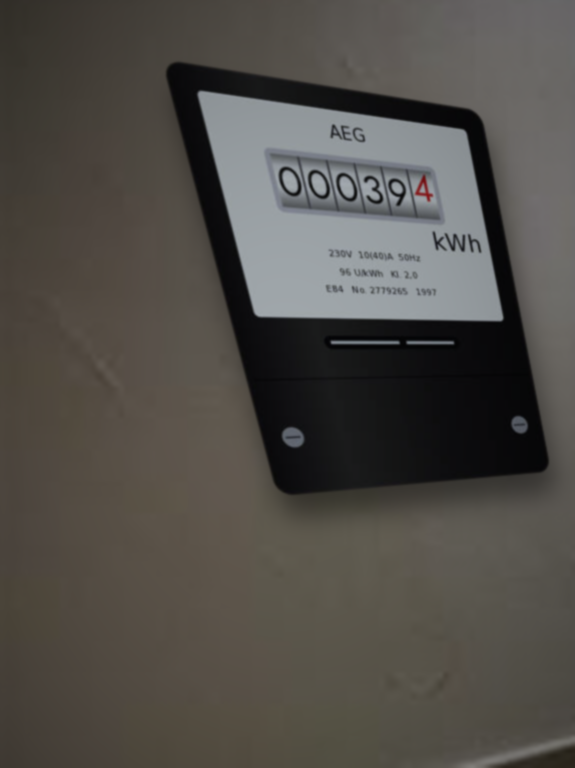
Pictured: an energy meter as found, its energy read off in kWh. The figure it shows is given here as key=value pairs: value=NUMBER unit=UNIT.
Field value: value=39.4 unit=kWh
